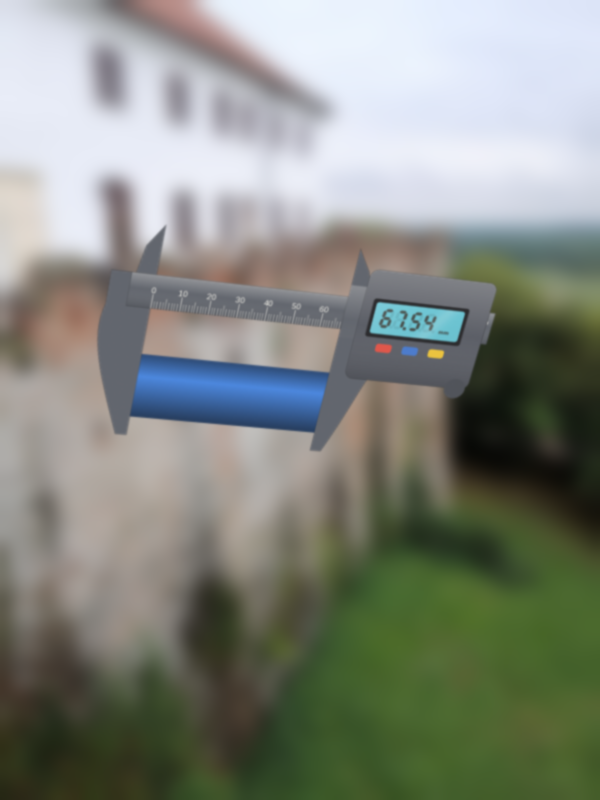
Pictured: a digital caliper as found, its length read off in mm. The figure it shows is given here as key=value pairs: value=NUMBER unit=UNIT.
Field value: value=67.54 unit=mm
